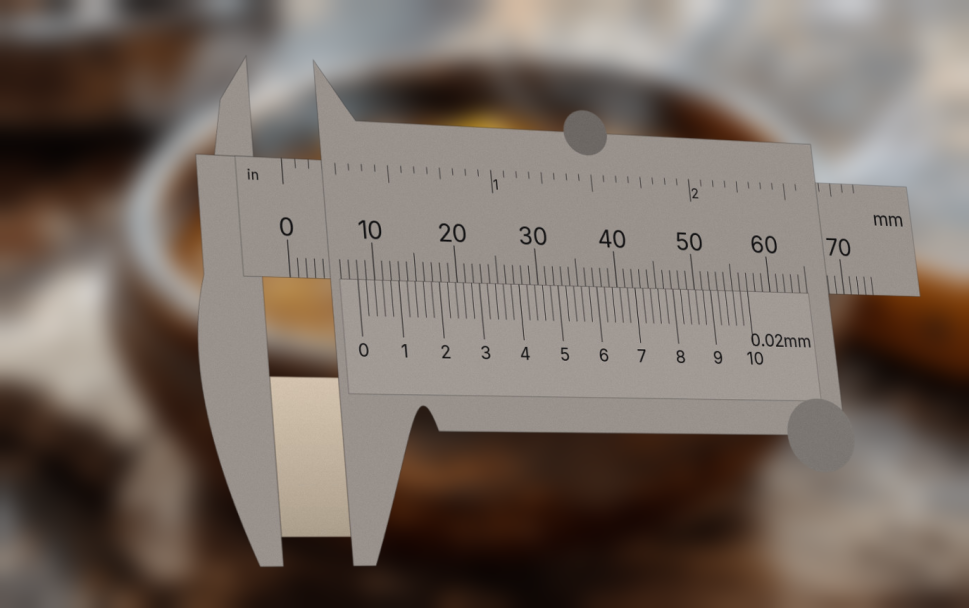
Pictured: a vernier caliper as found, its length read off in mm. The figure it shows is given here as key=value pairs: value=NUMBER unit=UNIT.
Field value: value=8.0 unit=mm
